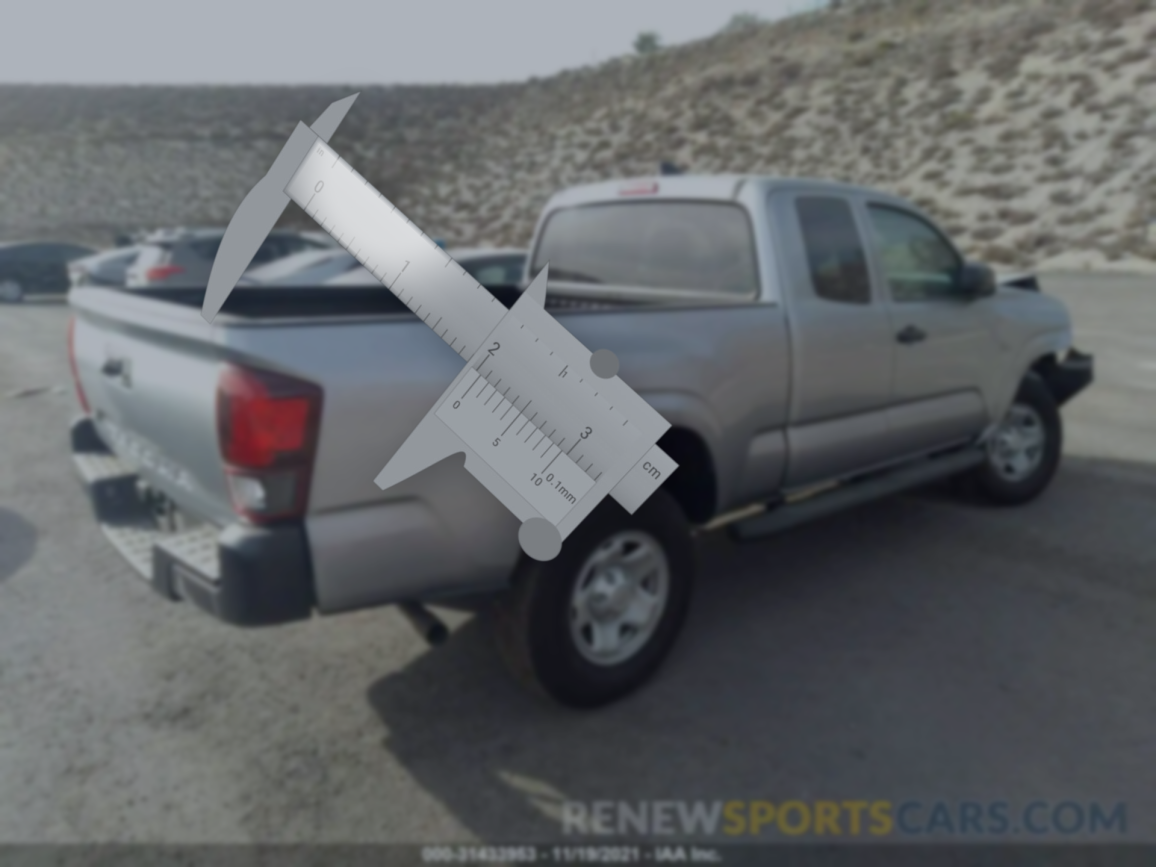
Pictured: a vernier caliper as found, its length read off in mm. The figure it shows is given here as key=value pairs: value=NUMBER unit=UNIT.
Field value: value=20.5 unit=mm
